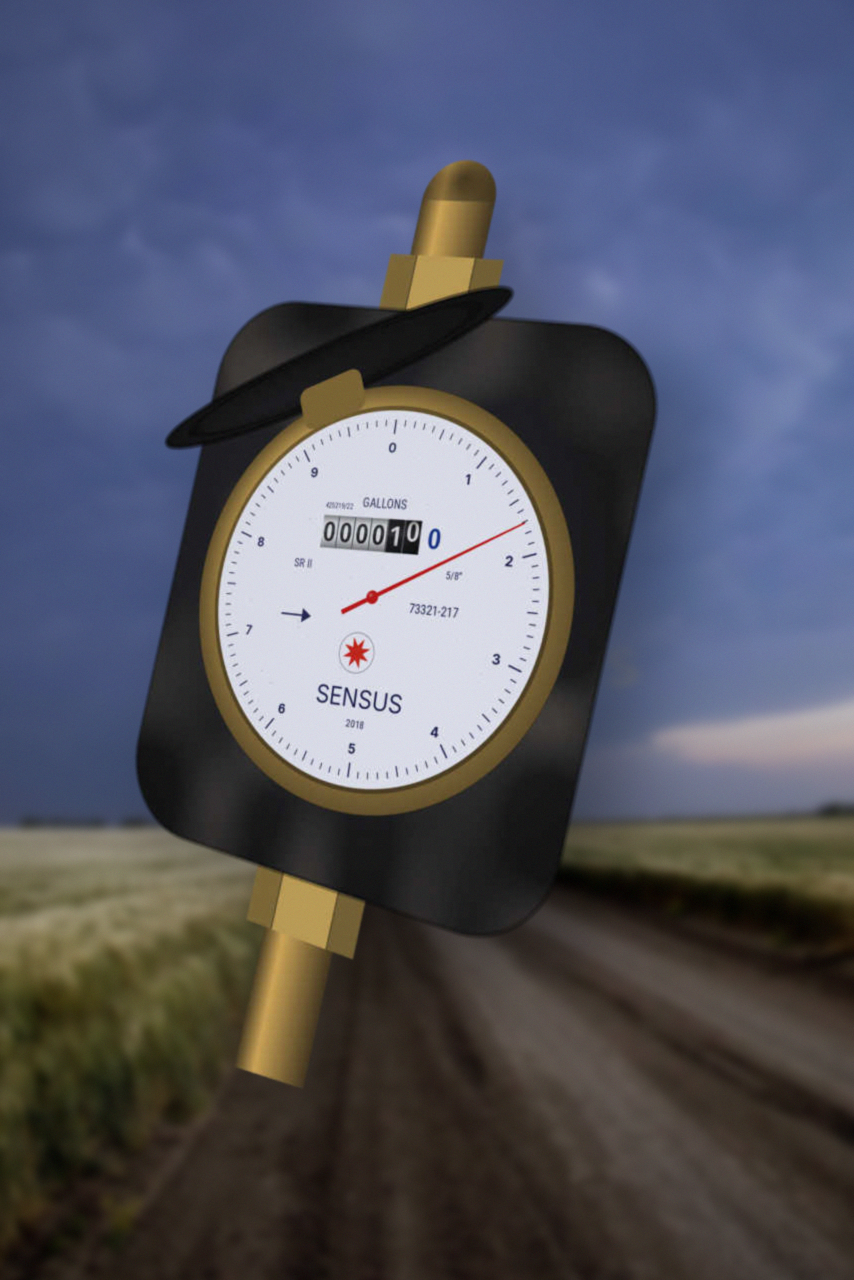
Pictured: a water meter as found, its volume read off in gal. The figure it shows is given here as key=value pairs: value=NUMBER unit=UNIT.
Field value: value=101.7 unit=gal
